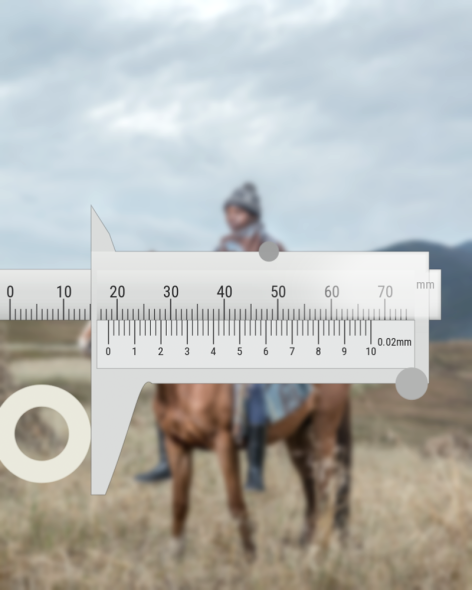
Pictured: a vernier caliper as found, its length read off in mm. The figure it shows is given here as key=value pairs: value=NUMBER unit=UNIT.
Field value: value=18.4 unit=mm
